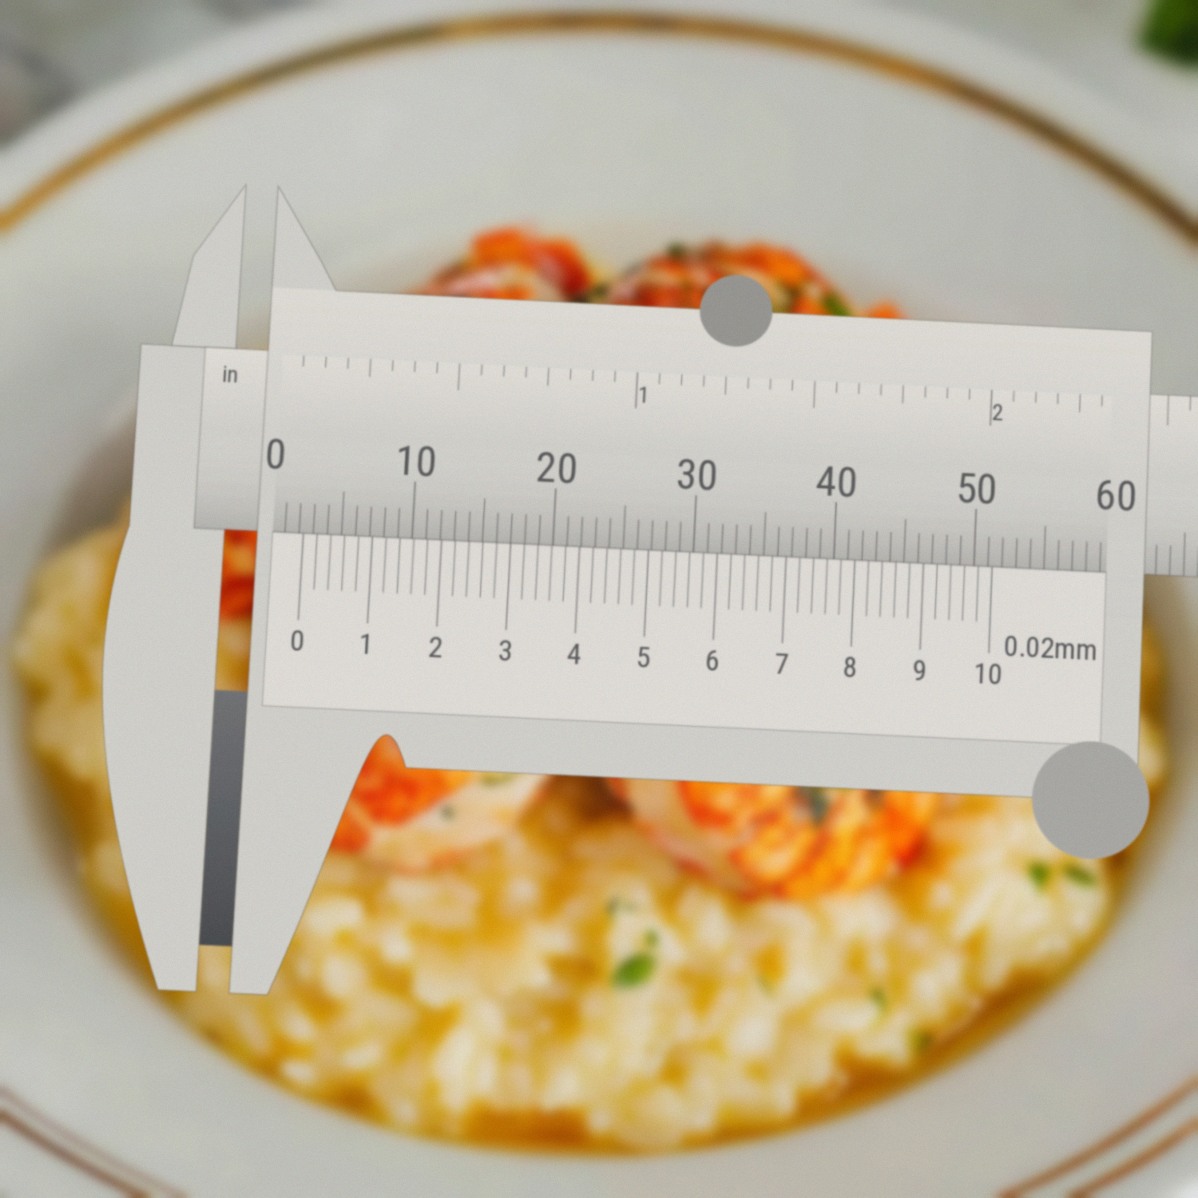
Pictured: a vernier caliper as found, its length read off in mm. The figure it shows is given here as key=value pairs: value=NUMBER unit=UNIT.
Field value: value=2.3 unit=mm
